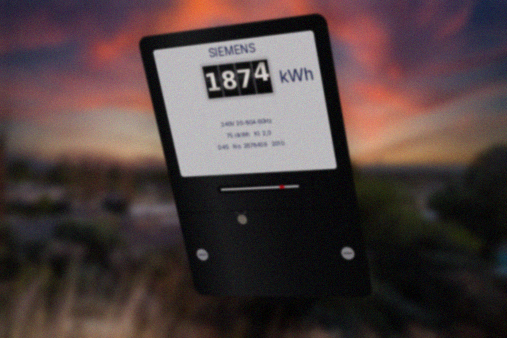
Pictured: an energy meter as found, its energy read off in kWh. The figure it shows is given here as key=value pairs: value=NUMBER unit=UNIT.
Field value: value=1874 unit=kWh
